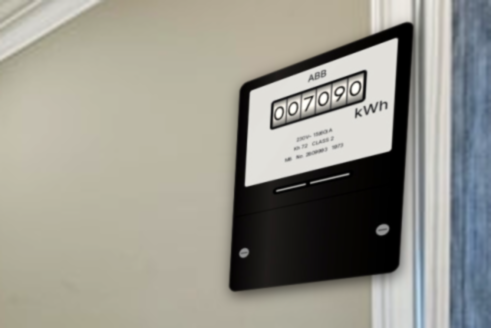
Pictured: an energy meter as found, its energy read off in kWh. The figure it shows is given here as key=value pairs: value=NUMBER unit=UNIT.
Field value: value=7090 unit=kWh
